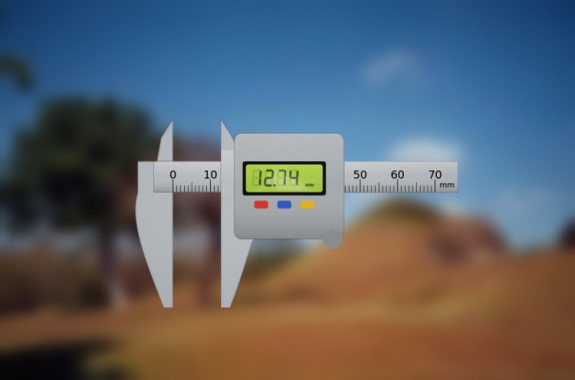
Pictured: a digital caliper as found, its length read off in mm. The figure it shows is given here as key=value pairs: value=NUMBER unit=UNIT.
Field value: value=12.74 unit=mm
